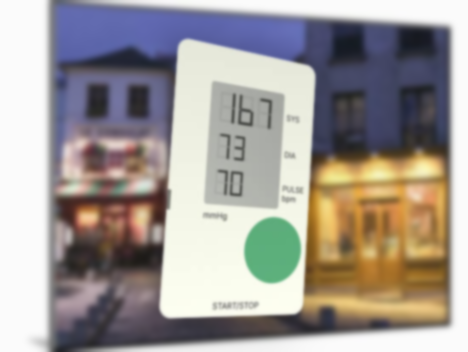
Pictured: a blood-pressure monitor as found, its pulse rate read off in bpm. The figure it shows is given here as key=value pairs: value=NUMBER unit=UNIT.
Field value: value=70 unit=bpm
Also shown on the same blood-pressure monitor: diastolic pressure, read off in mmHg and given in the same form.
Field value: value=73 unit=mmHg
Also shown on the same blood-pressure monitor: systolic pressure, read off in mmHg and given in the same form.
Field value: value=167 unit=mmHg
